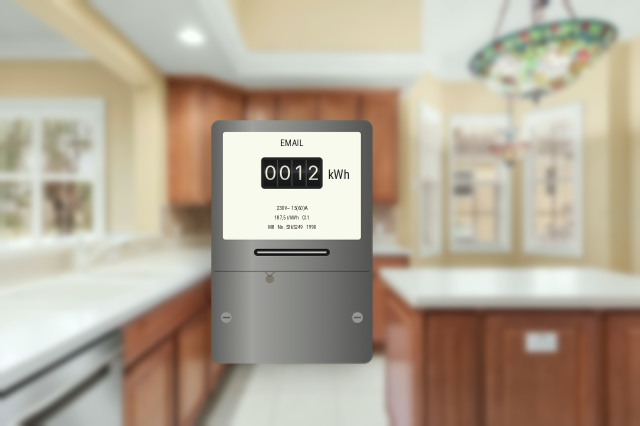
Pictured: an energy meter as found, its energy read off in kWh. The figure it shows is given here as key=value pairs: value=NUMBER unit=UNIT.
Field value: value=12 unit=kWh
